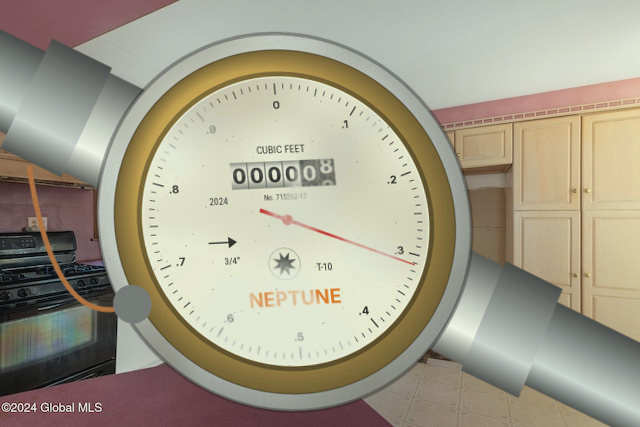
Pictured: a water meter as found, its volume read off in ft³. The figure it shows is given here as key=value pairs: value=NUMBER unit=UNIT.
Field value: value=8.31 unit=ft³
